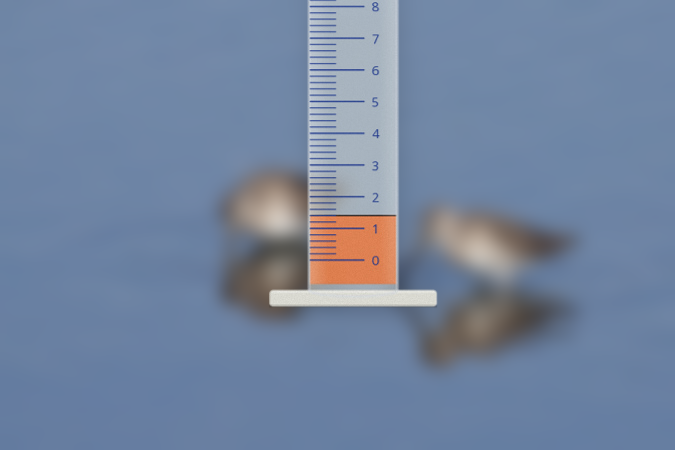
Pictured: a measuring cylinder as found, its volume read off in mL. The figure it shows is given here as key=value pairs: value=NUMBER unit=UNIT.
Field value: value=1.4 unit=mL
